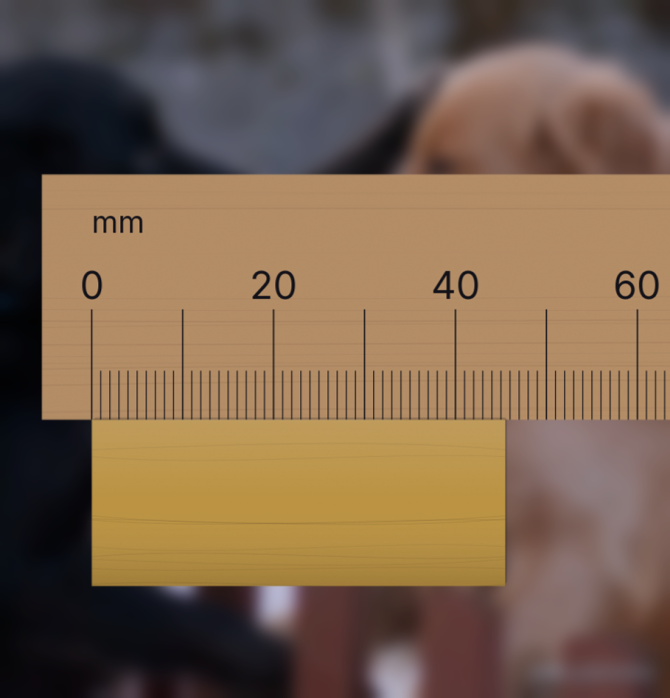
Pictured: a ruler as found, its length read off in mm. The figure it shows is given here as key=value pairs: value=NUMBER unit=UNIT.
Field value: value=45.5 unit=mm
